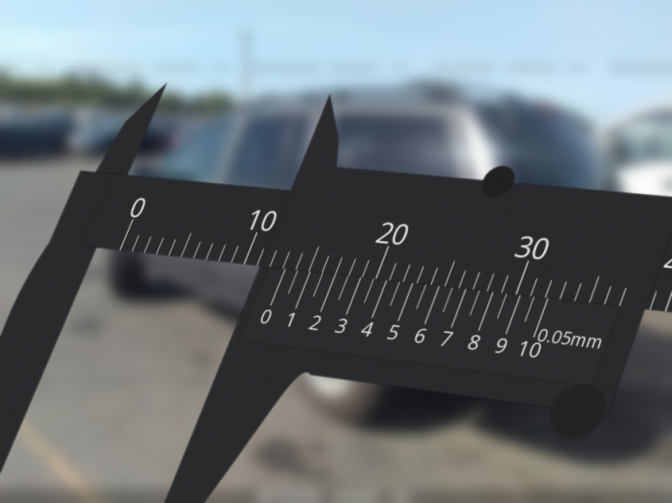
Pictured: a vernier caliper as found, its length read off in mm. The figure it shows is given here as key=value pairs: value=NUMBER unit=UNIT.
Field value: value=13.2 unit=mm
